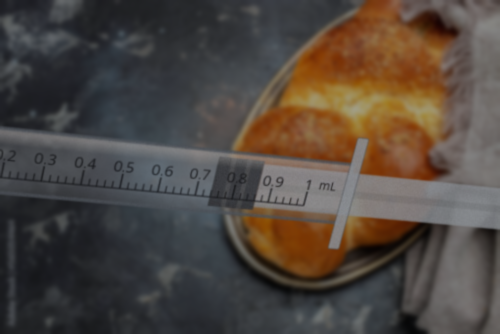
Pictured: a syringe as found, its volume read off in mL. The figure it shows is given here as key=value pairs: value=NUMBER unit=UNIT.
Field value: value=0.74 unit=mL
